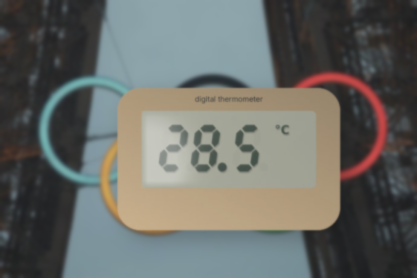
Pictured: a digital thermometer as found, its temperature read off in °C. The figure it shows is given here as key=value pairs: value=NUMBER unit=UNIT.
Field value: value=28.5 unit=°C
